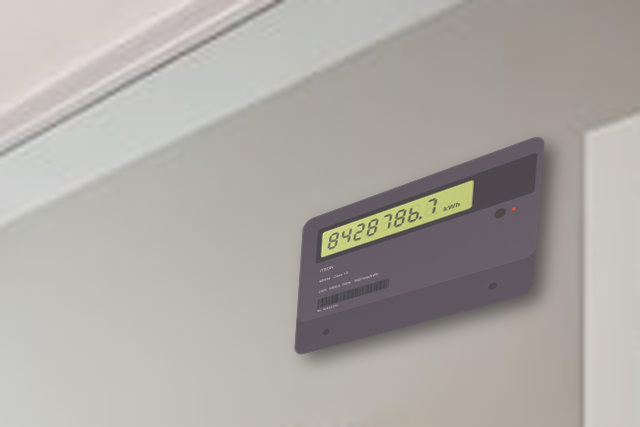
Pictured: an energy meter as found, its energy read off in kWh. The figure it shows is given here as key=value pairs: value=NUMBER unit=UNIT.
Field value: value=8428786.7 unit=kWh
